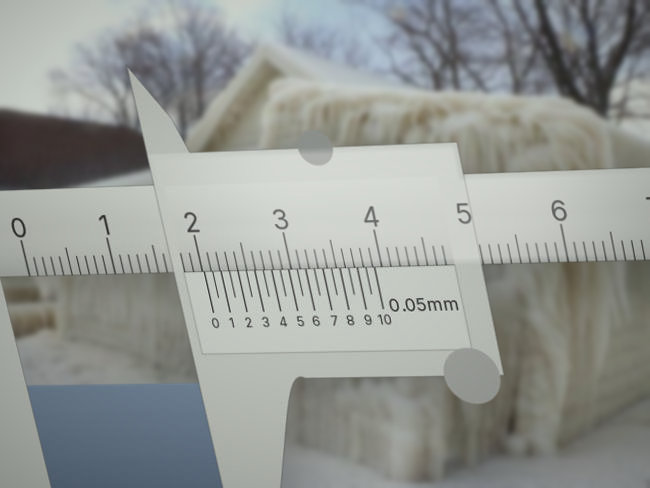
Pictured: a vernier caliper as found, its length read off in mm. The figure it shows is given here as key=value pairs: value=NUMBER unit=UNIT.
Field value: value=20.2 unit=mm
